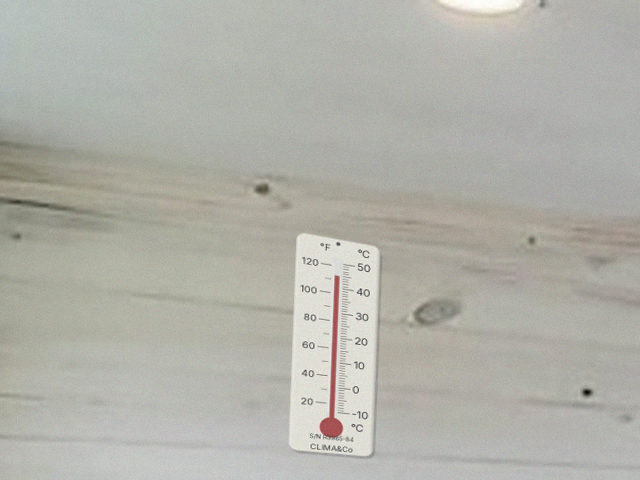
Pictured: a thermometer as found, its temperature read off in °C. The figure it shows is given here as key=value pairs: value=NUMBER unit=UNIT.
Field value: value=45 unit=°C
